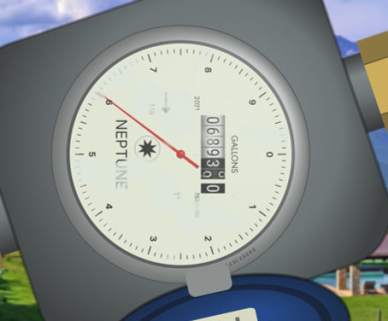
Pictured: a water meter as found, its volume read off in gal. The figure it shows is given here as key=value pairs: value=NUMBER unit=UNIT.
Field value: value=689386.0 unit=gal
